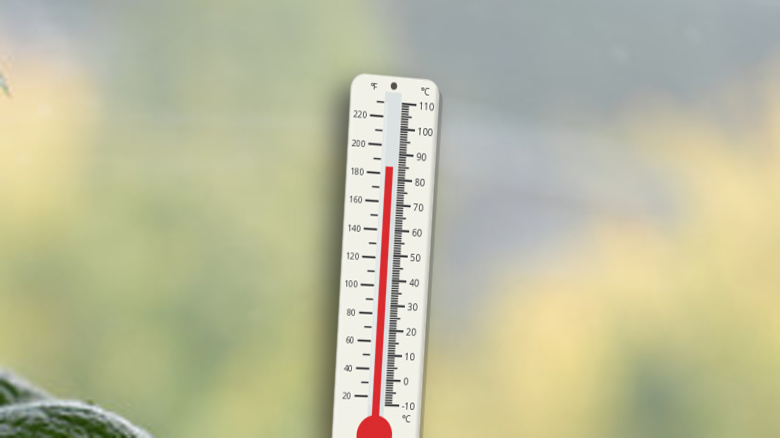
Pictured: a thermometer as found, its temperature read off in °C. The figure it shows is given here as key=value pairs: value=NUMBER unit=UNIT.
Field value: value=85 unit=°C
